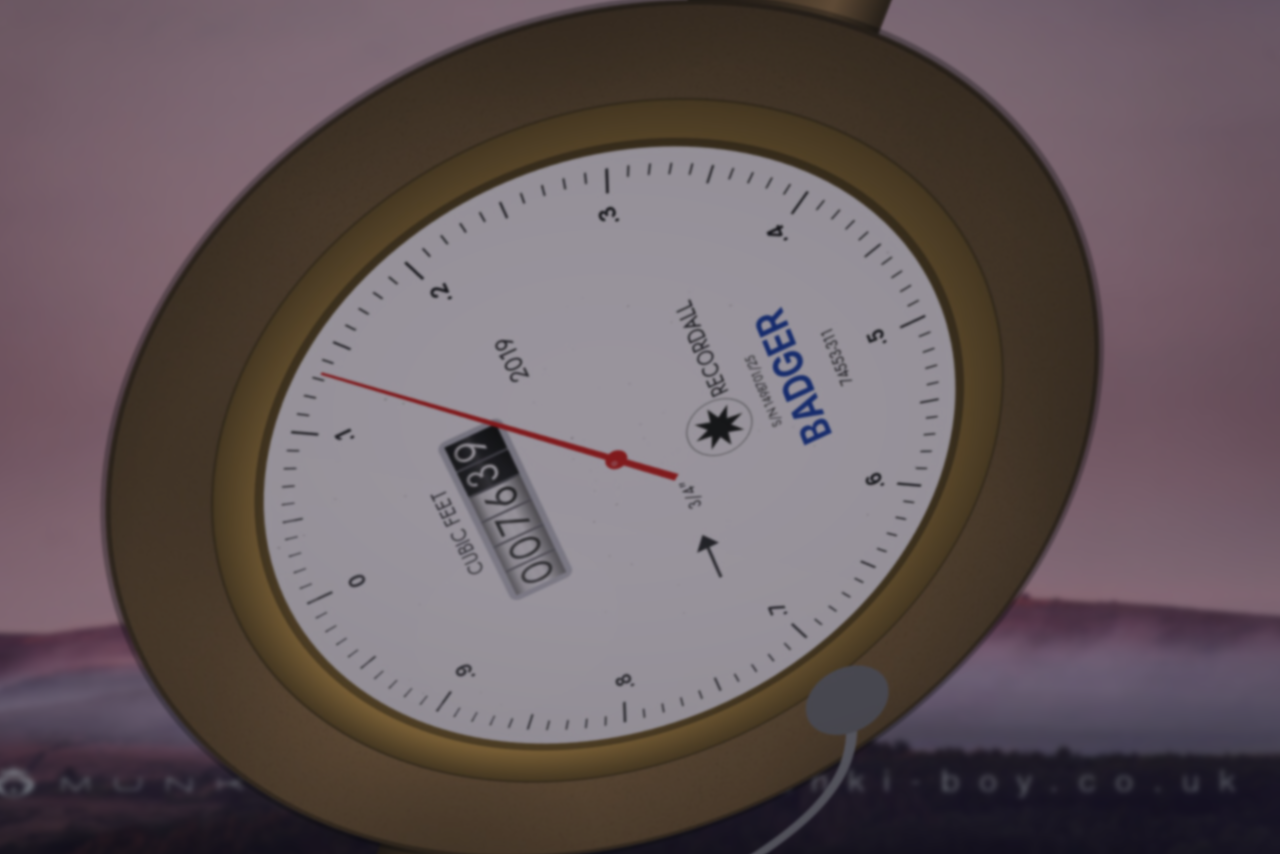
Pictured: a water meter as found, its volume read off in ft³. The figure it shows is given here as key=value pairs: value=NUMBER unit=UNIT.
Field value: value=7639.13 unit=ft³
